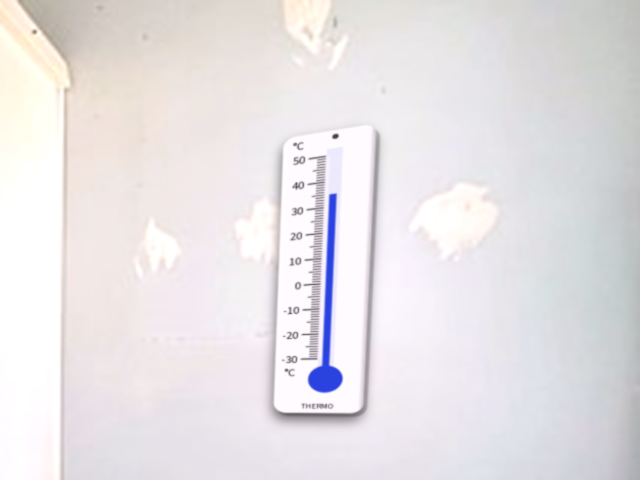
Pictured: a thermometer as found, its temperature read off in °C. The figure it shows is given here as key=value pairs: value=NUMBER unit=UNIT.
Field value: value=35 unit=°C
